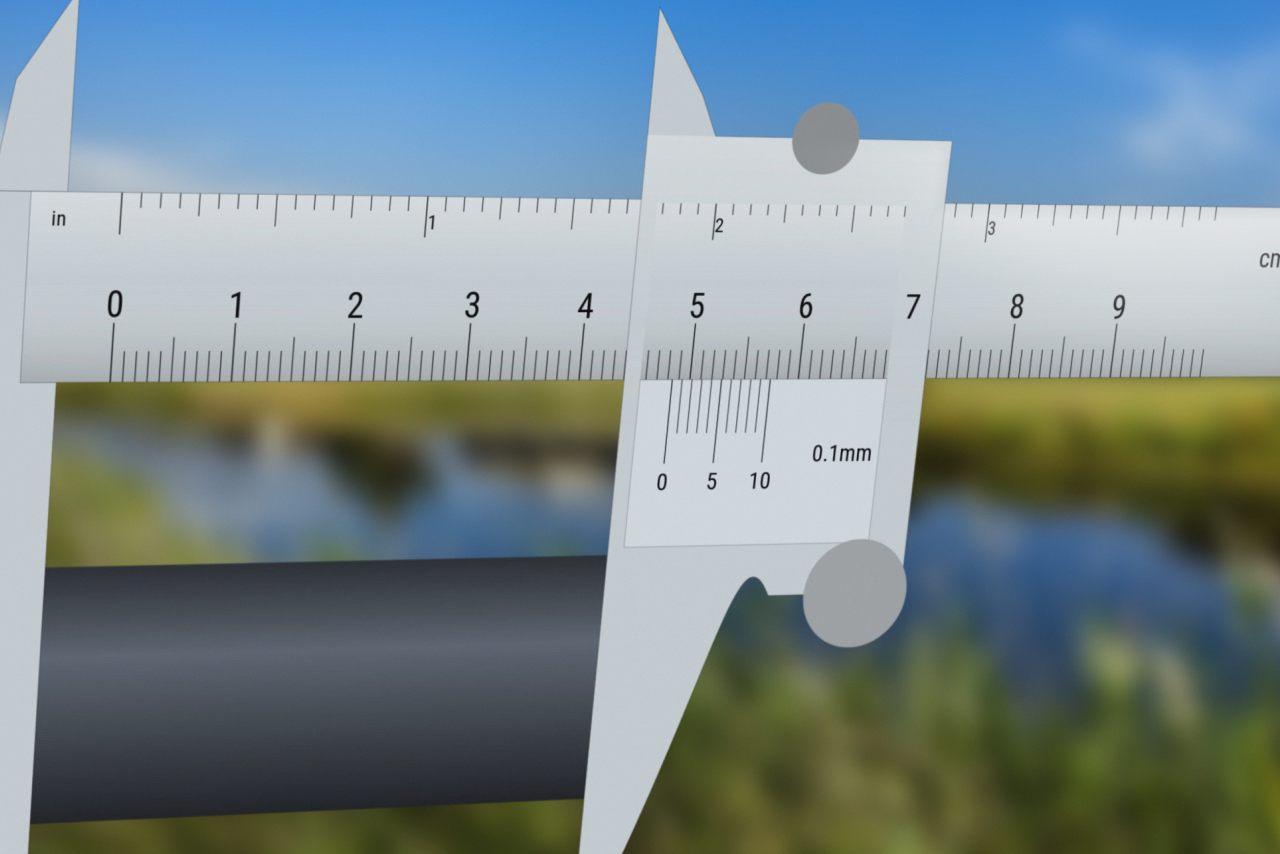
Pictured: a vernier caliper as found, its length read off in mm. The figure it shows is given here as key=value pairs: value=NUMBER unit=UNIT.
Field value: value=48.4 unit=mm
